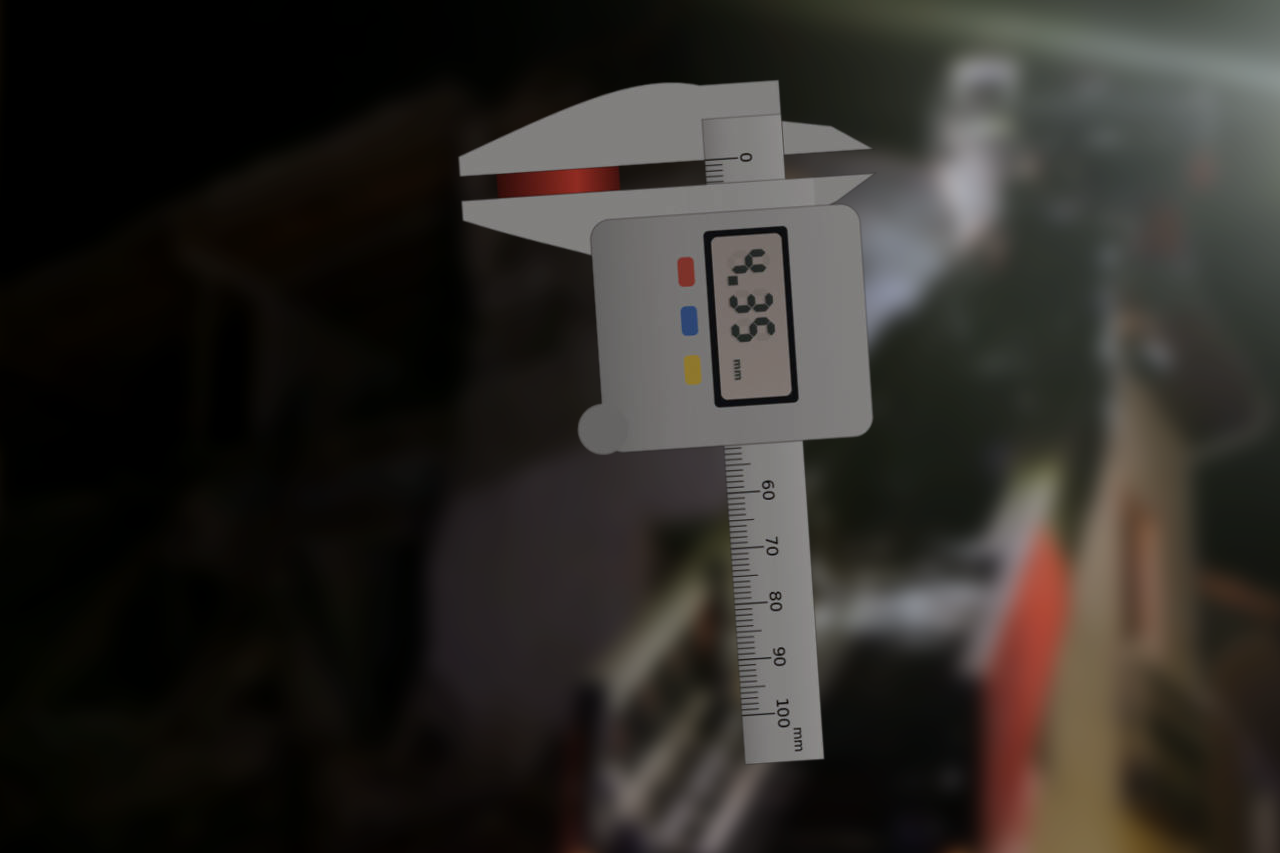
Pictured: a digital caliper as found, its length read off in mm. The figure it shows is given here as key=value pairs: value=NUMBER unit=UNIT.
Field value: value=4.35 unit=mm
